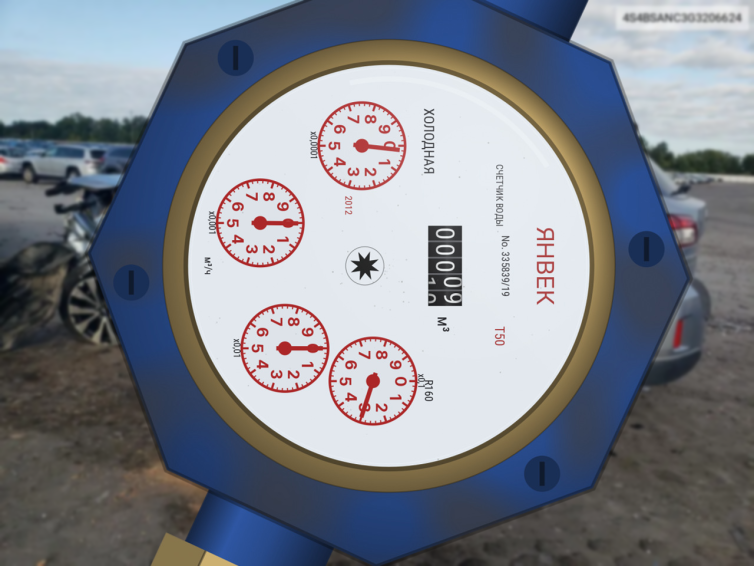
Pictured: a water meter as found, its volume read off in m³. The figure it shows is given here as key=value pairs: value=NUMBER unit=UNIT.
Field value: value=9.3000 unit=m³
